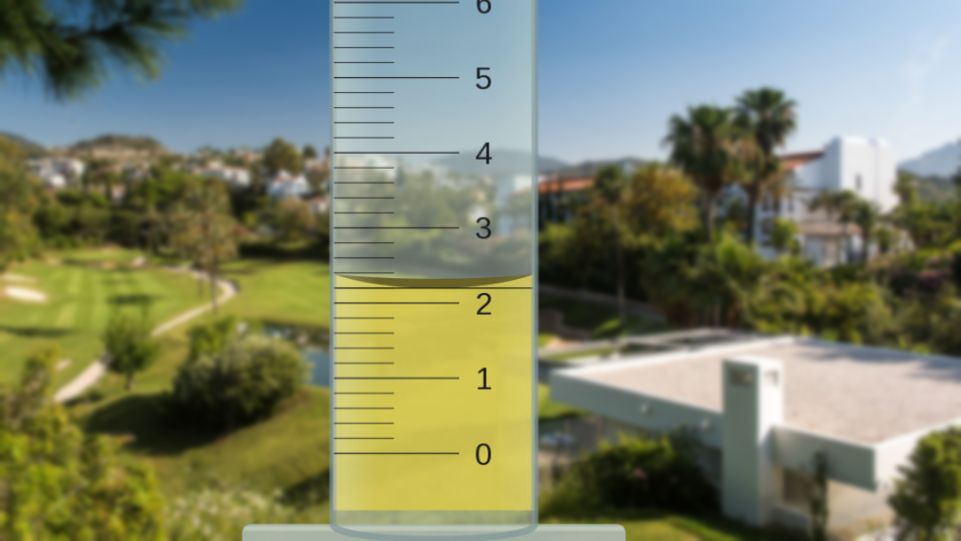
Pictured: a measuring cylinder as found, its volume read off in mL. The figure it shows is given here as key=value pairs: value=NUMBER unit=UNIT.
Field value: value=2.2 unit=mL
